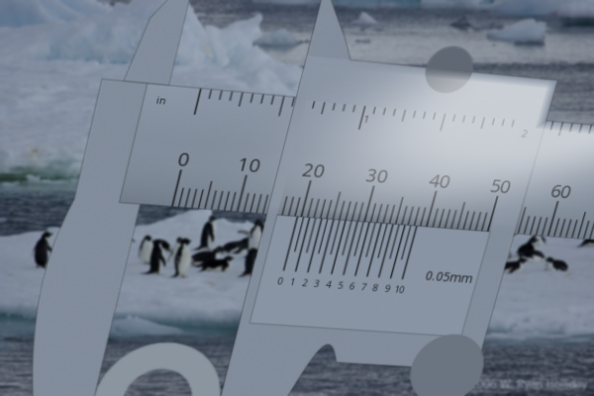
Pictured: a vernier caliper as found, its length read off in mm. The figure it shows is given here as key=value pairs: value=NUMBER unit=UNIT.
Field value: value=19.4 unit=mm
